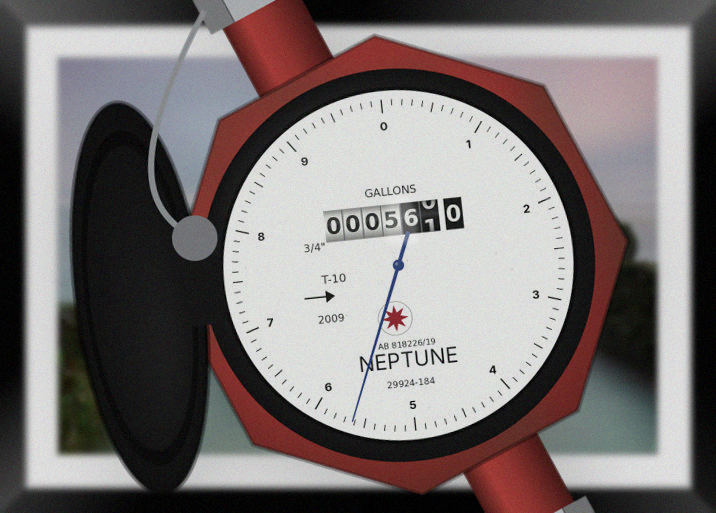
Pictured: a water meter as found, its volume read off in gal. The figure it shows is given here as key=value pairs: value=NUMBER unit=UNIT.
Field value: value=5605.6 unit=gal
